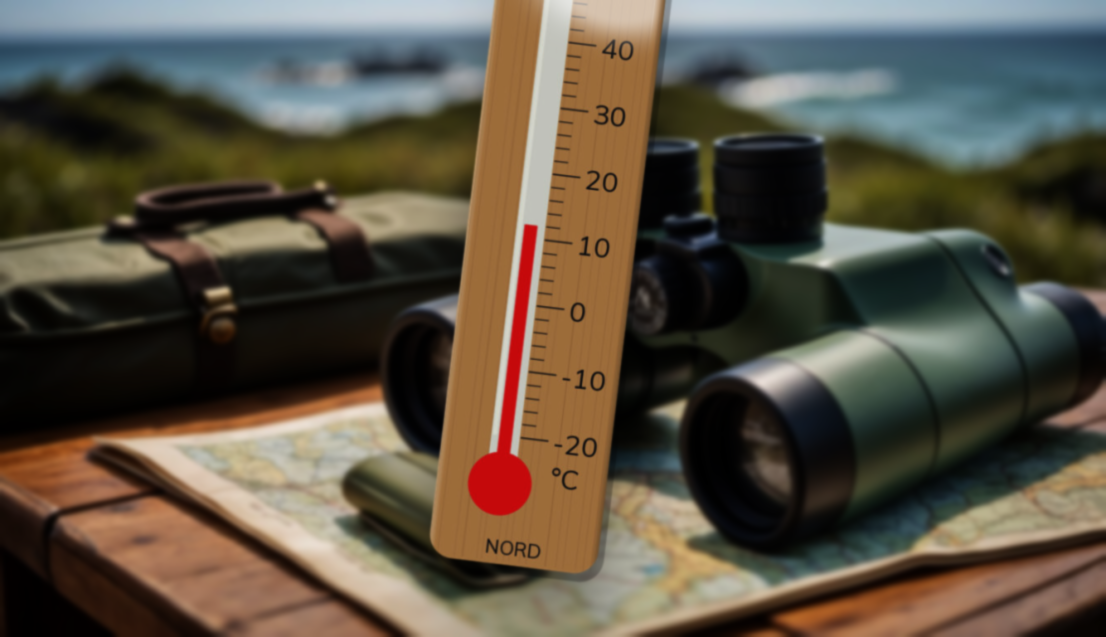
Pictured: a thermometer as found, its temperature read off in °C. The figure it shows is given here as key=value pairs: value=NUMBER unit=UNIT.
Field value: value=12 unit=°C
